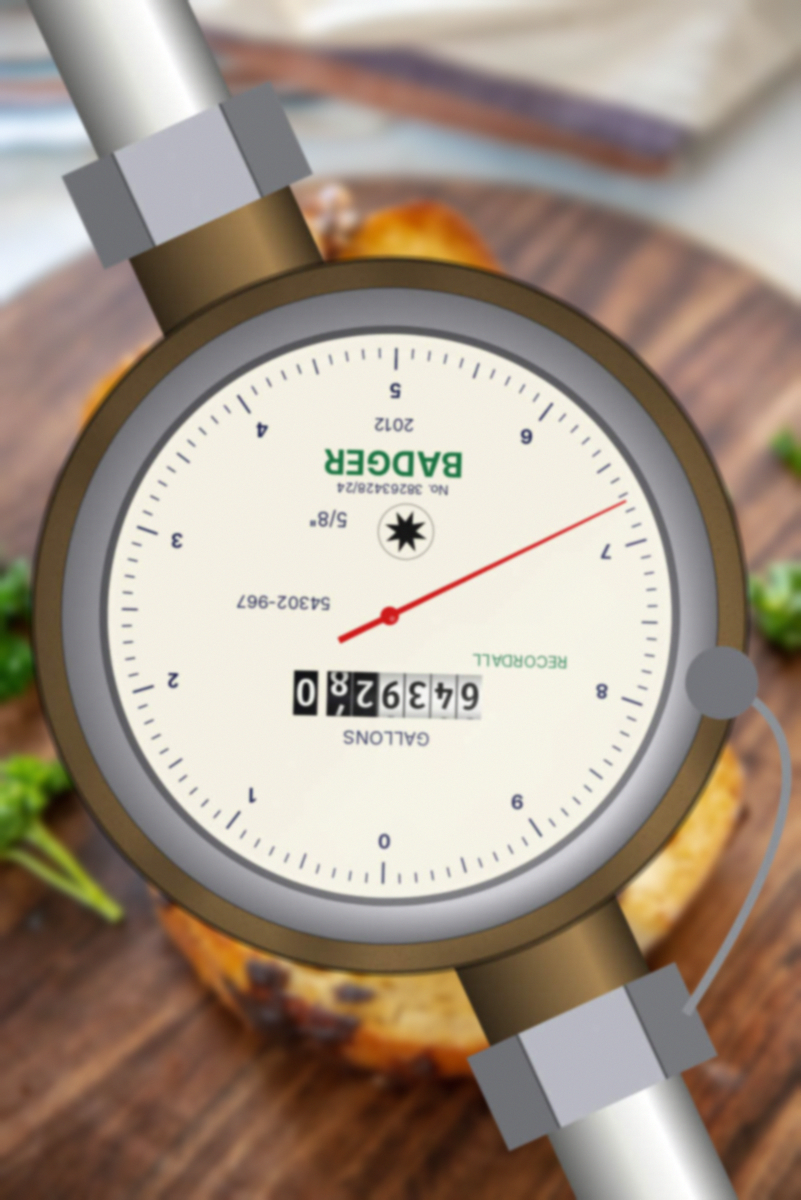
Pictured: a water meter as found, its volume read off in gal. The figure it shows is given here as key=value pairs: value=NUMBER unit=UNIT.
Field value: value=6439276.7 unit=gal
